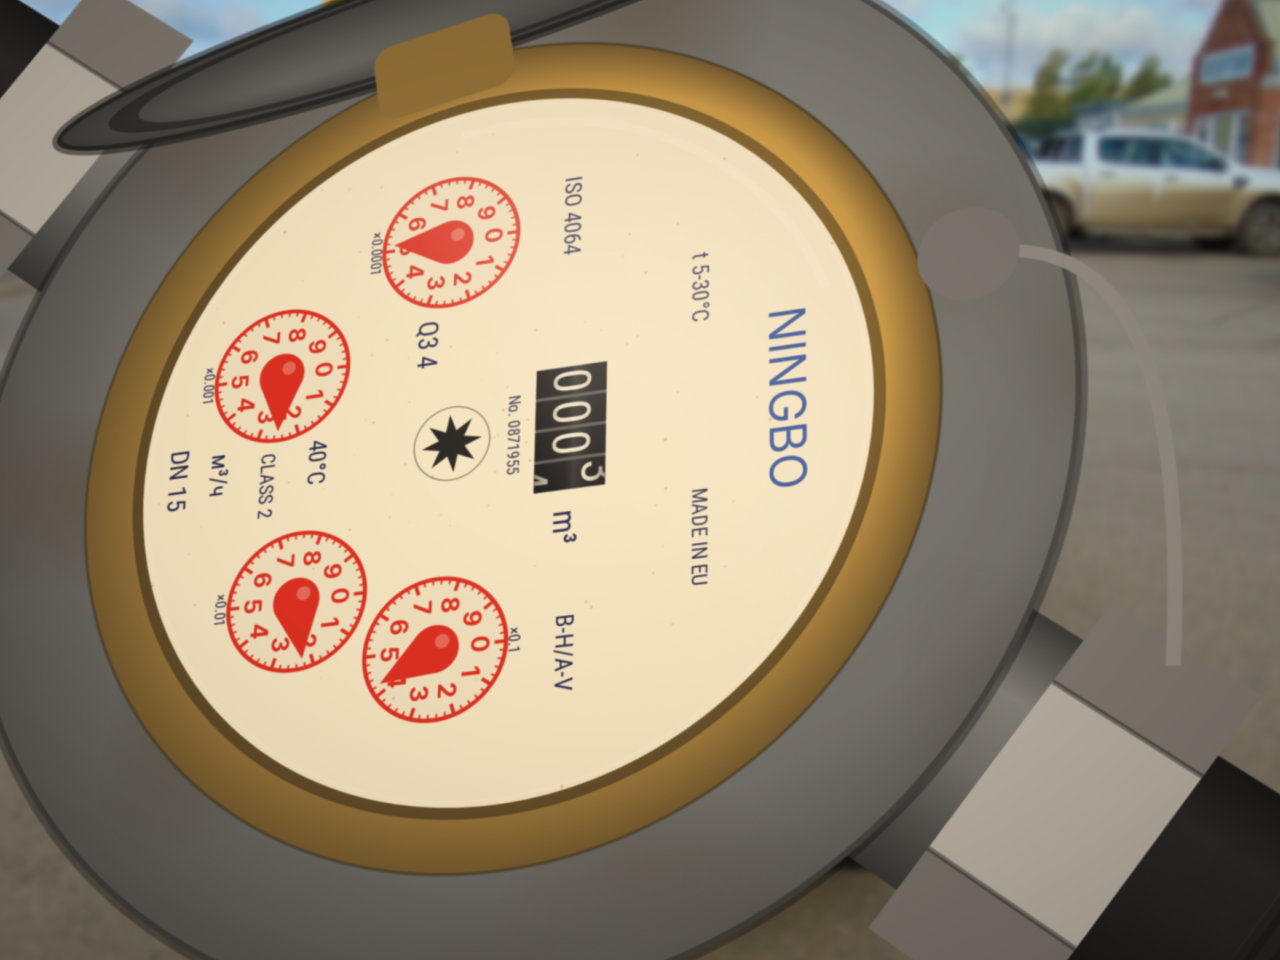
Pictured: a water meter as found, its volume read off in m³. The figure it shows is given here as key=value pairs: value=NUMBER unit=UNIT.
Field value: value=3.4225 unit=m³
